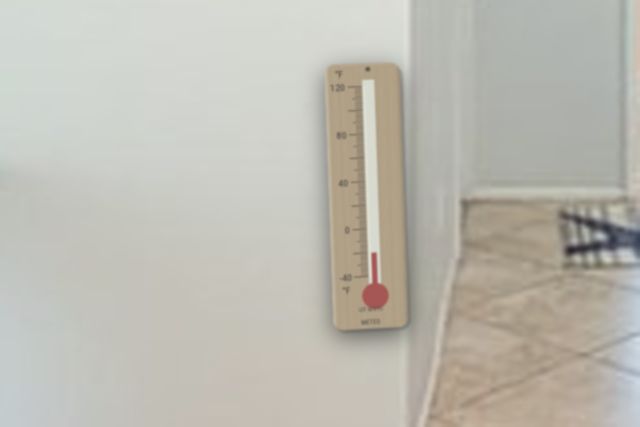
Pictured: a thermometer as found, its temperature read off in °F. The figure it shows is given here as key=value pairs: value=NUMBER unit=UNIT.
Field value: value=-20 unit=°F
